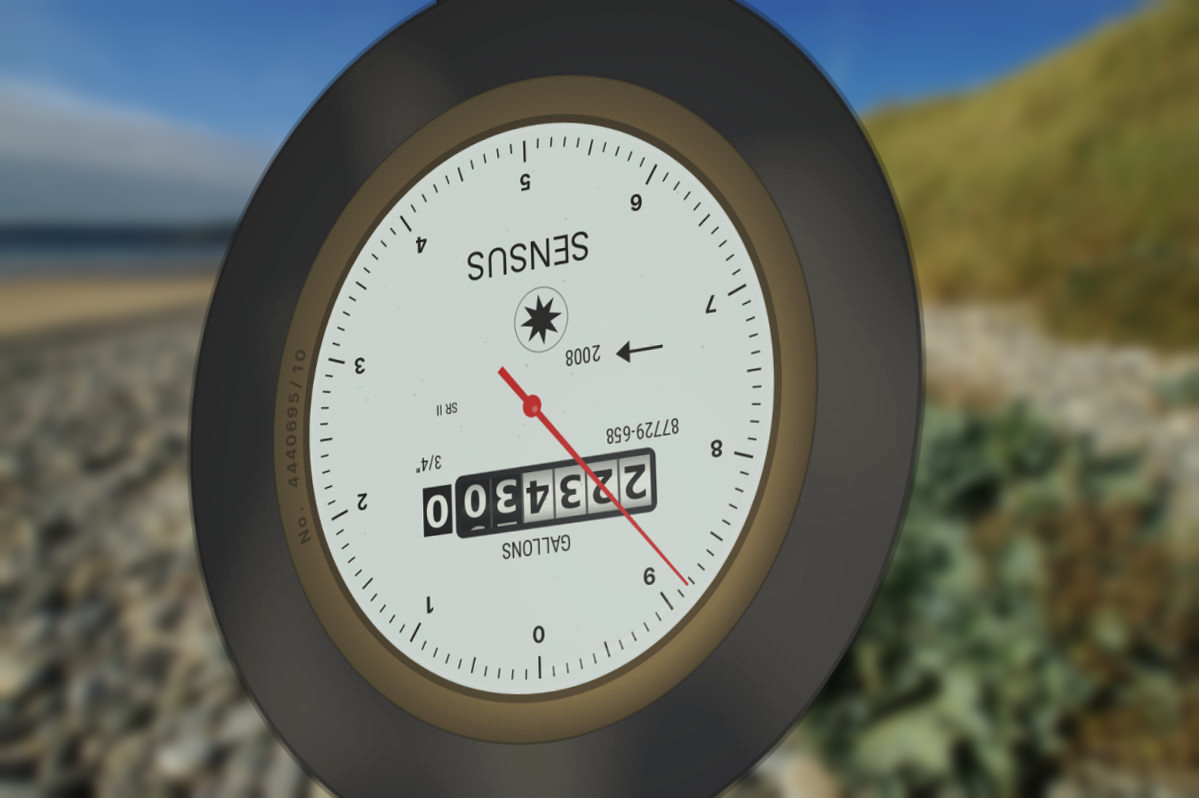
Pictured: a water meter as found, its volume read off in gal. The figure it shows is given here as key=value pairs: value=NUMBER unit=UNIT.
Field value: value=2234298.8 unit=gal
